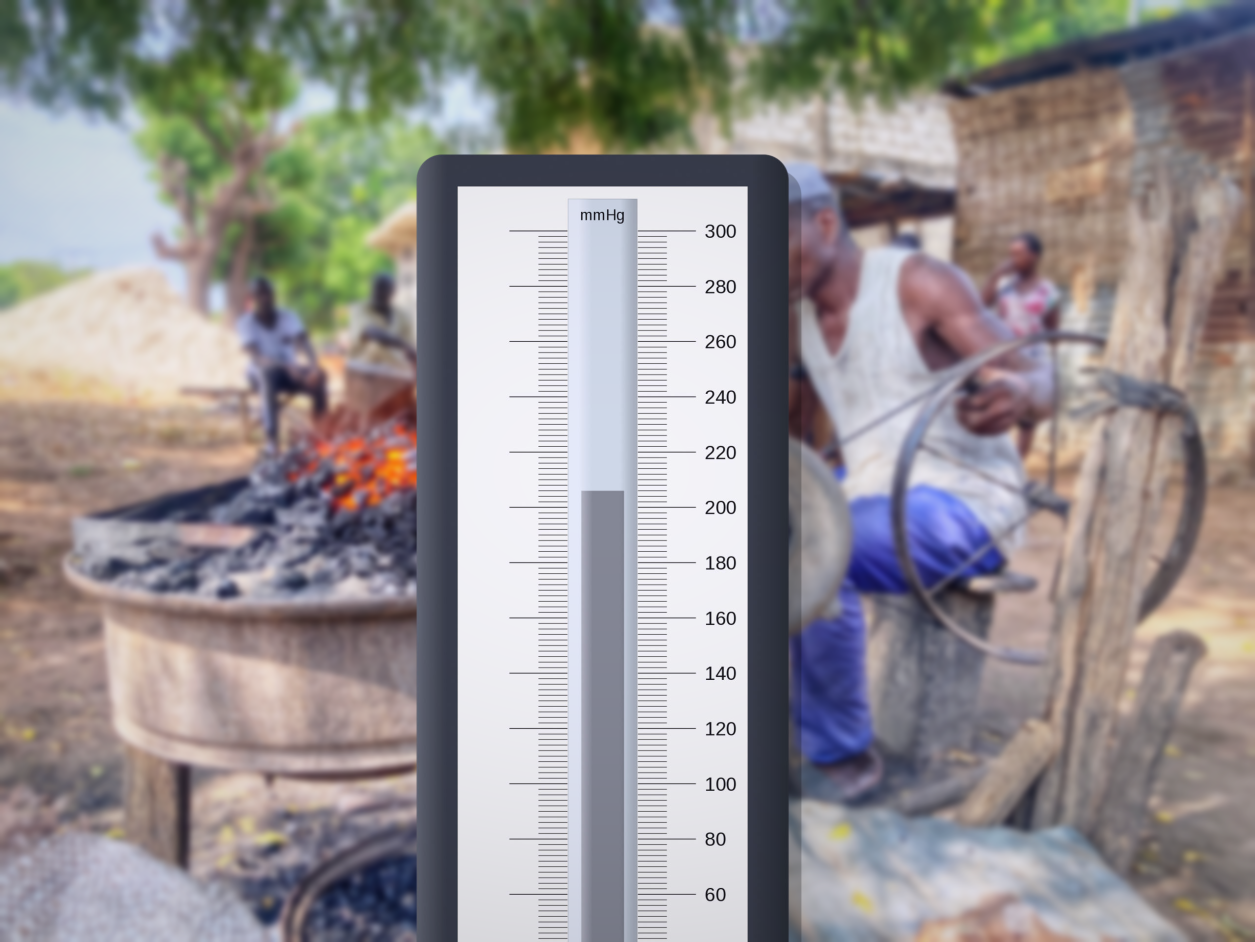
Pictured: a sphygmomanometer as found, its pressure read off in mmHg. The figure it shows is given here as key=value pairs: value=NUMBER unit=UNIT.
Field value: value=206 unit=mmHg
